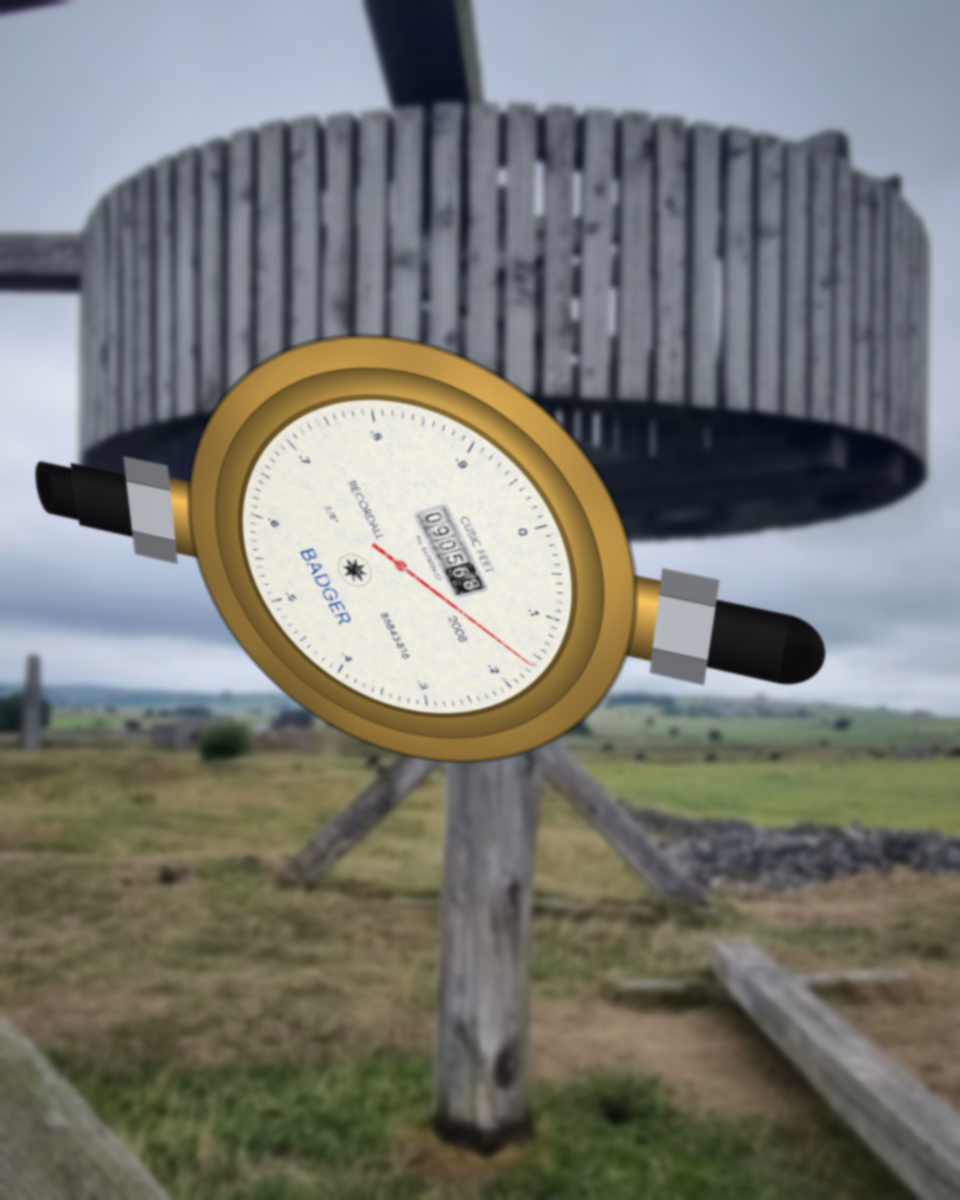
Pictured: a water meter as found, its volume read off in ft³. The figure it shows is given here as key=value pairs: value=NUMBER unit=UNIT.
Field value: value=90568.16 unit=ft³
